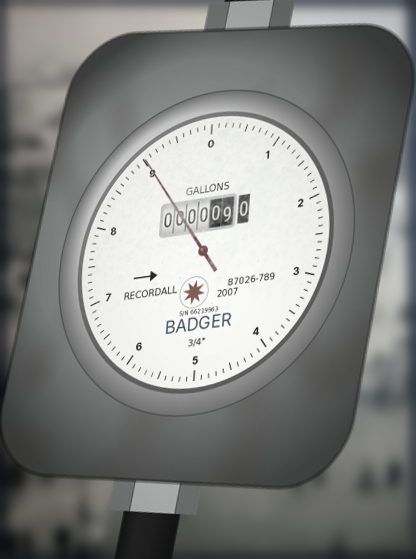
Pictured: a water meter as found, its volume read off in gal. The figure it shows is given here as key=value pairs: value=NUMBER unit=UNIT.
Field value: value=89.0 unit=gal
